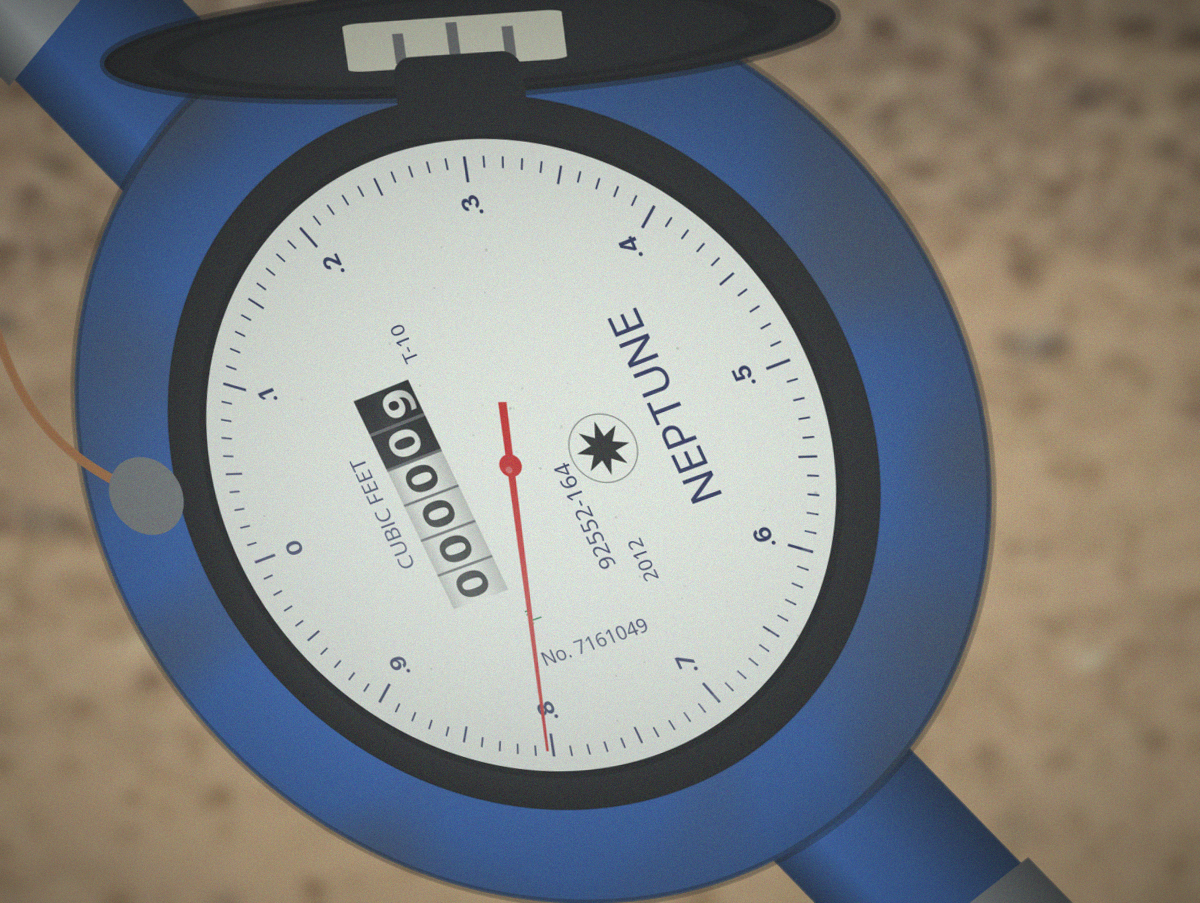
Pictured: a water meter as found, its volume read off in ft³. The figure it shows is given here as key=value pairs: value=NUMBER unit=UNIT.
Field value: value=8.80 unit=ft³
